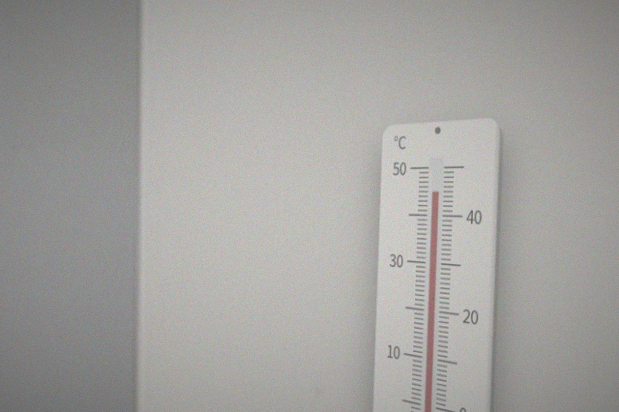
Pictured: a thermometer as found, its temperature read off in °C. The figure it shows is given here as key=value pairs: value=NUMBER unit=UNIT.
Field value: value=45 unit=°C
